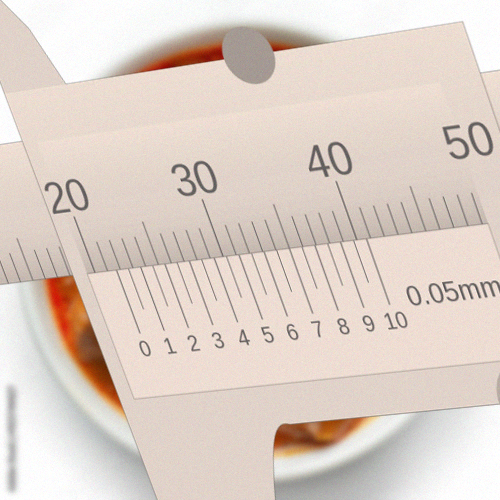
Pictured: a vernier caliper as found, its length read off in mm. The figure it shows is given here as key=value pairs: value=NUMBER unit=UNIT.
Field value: value=21.7 unit=mm
